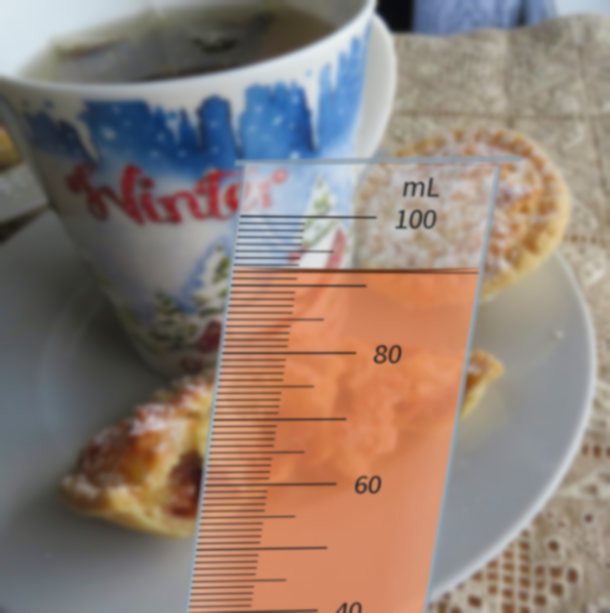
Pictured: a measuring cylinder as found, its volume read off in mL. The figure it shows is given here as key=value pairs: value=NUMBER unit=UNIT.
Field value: value=92 unit=mL
